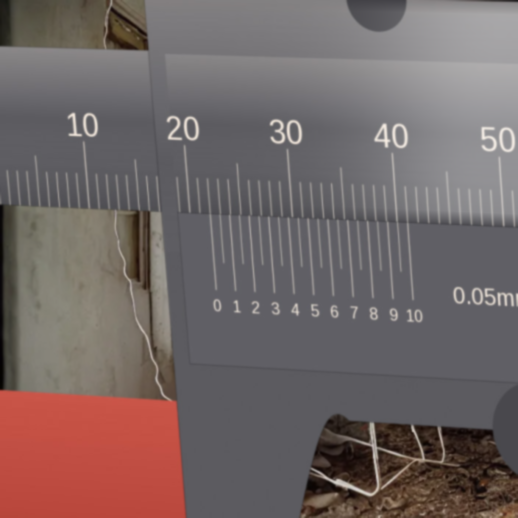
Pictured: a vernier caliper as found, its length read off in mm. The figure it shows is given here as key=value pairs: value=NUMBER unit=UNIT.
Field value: value=22.0 unit=mm
